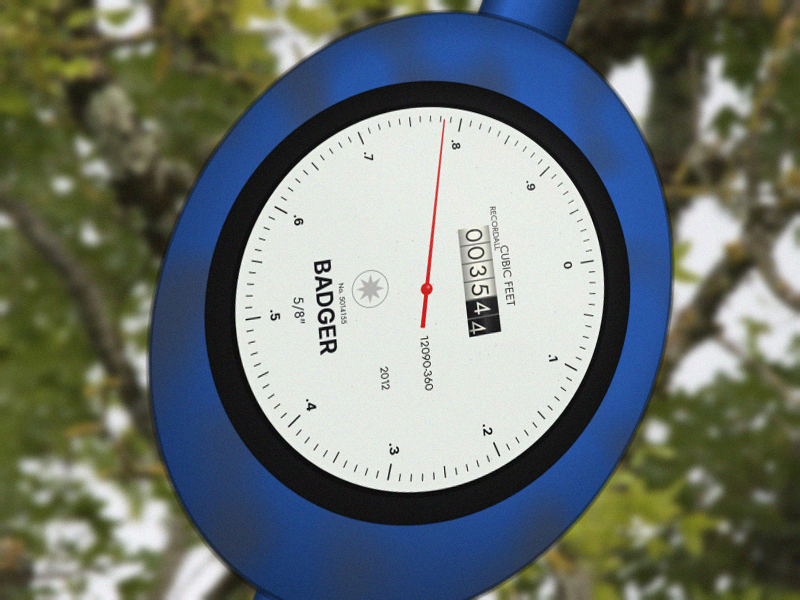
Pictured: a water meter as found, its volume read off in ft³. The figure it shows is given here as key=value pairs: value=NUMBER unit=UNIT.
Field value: value=3543.78 unit=ft³
